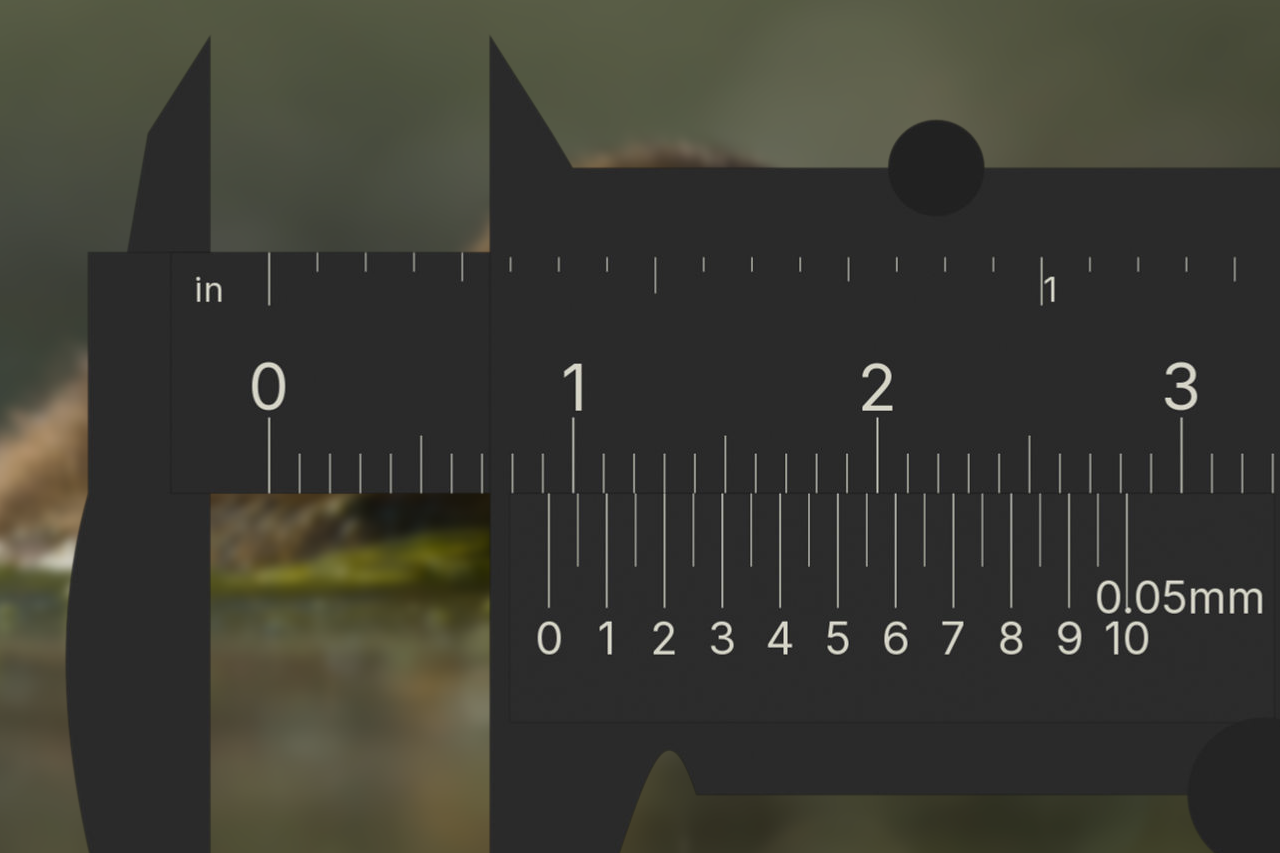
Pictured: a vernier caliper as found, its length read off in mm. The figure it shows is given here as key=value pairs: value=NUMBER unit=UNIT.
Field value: value=9.20 unit=mm
